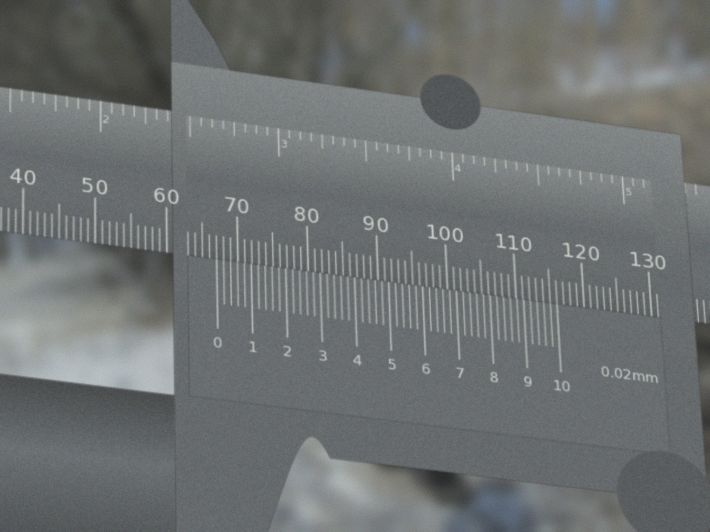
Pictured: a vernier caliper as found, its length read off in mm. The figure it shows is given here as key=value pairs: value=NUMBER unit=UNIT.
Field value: value=67.0 unit=mm
